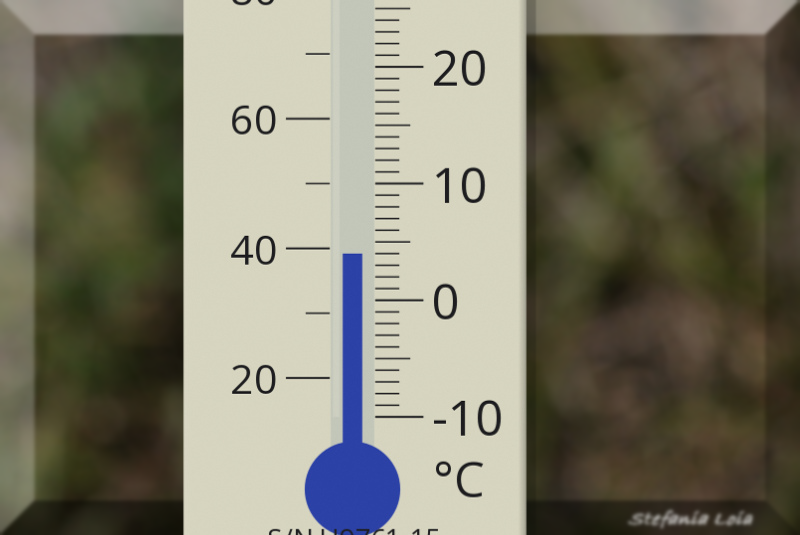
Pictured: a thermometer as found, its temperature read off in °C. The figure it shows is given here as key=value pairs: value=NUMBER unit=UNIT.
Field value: value=4 unit=°C
